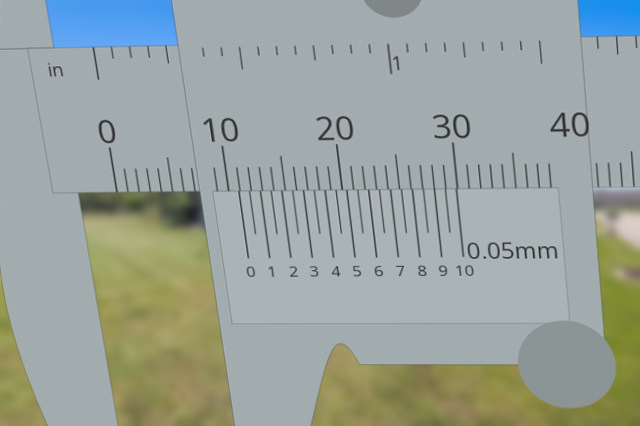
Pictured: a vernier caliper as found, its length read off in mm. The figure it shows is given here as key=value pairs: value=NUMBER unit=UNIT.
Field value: value=10.9 unit=mm
